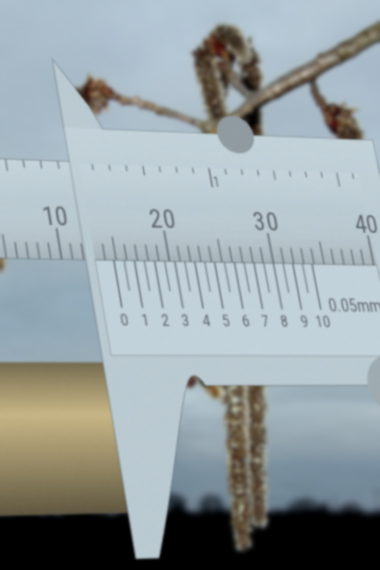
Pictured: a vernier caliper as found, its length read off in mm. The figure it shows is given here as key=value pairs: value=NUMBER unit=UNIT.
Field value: value=14.8 unit=mm
